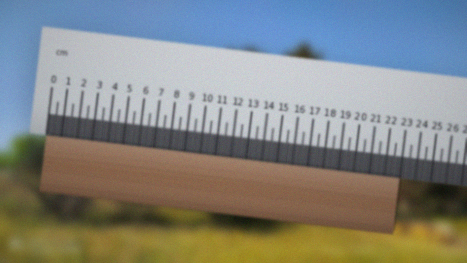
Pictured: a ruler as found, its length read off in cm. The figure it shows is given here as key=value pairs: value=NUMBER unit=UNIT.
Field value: value=23 unit=cm
